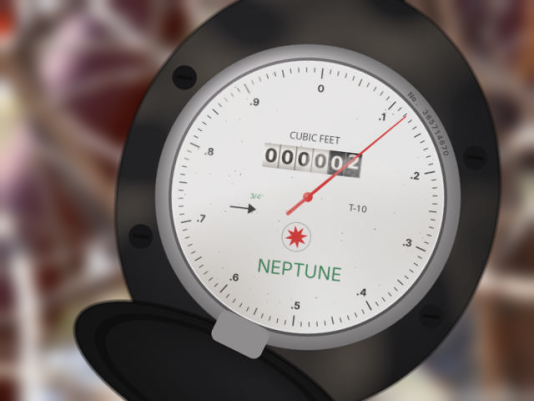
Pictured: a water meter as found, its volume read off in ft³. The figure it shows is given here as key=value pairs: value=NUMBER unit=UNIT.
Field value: value=2.12 unit=ft³
